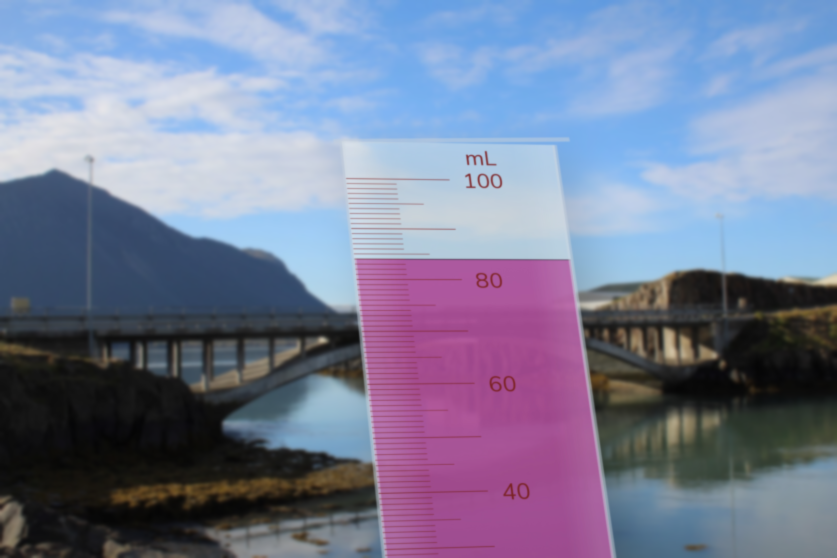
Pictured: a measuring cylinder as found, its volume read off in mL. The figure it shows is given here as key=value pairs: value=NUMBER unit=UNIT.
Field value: value=84 unit=mL
